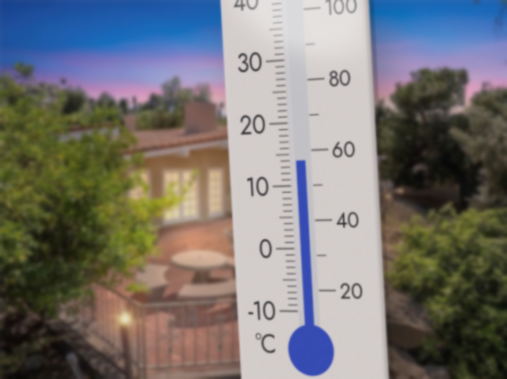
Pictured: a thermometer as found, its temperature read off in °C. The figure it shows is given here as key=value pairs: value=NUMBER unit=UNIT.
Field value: value=14 unit=°C
